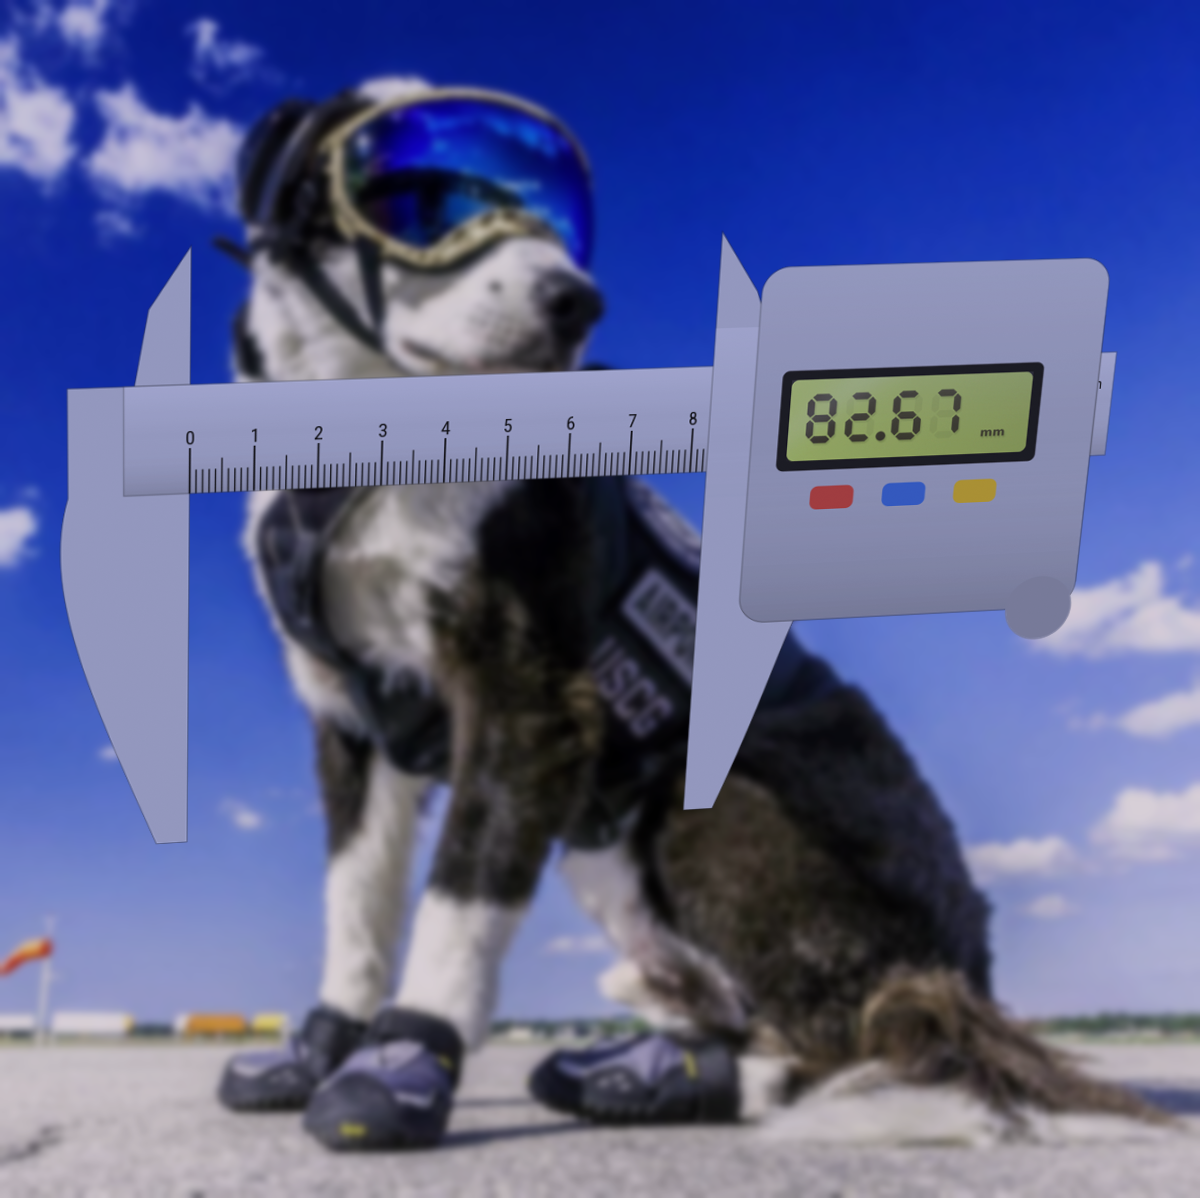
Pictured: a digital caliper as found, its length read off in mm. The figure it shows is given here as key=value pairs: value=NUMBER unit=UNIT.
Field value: value=82.67 unit=mm
